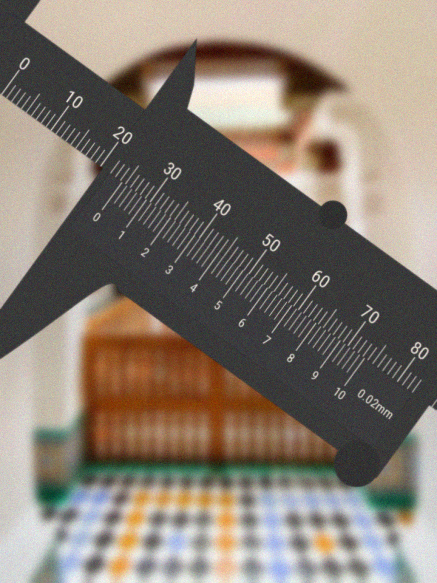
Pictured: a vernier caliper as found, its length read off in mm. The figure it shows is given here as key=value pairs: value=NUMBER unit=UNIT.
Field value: value=24.4 unit=mm
